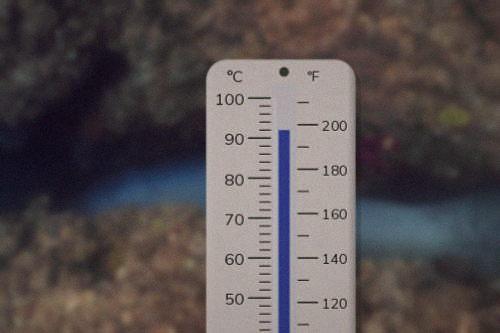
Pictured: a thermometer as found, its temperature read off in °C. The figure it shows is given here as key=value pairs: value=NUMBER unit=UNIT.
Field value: value=92 unit=°C
